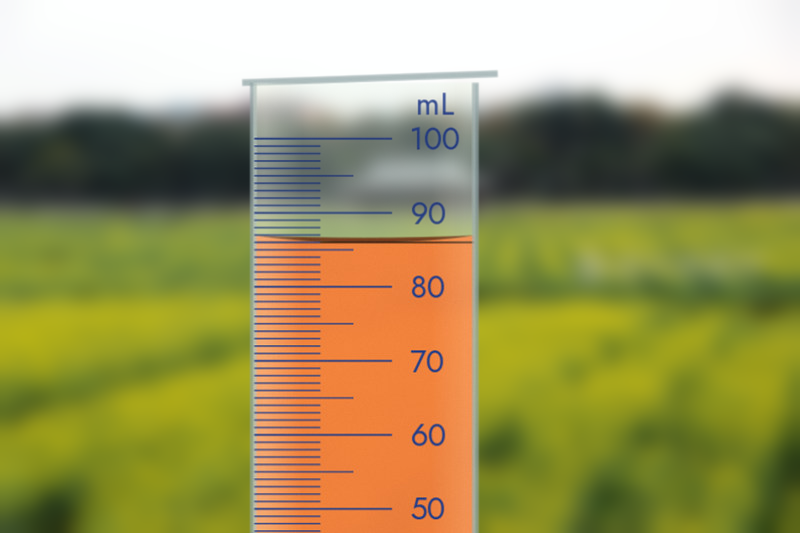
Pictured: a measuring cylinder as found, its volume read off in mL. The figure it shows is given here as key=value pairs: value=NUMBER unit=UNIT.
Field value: value=86 unit=mL
